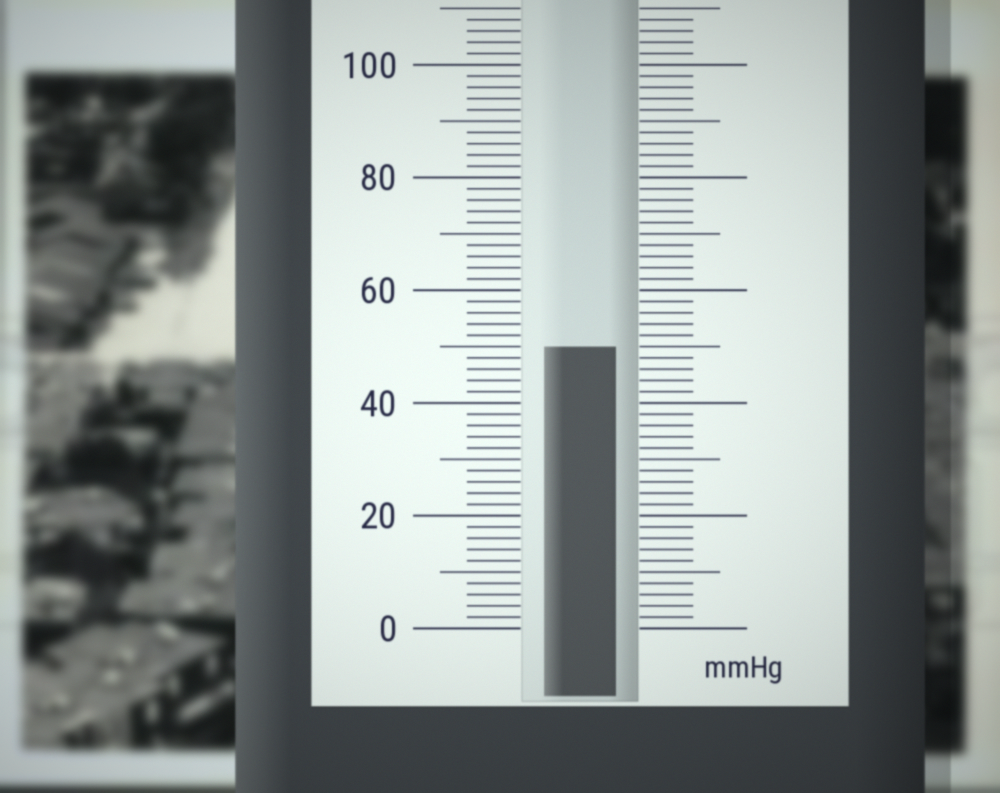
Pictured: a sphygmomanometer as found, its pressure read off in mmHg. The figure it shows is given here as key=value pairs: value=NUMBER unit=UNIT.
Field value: value=50 unit=mmHg
